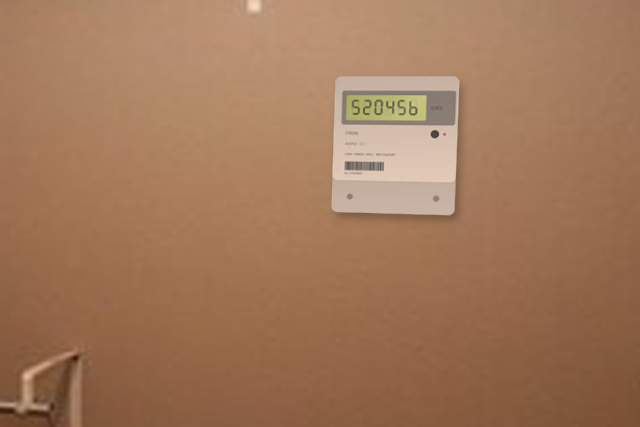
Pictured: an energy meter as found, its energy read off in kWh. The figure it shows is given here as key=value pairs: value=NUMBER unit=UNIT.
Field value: value=520456 unit=kWh
